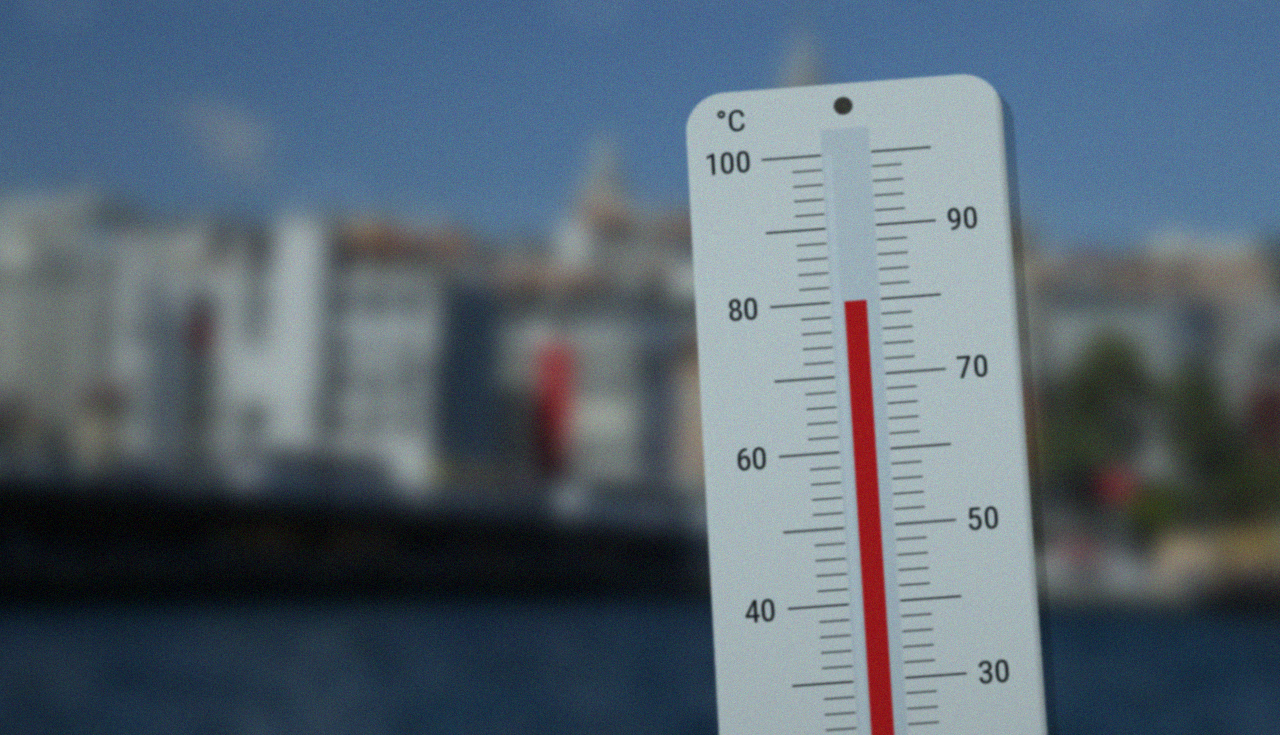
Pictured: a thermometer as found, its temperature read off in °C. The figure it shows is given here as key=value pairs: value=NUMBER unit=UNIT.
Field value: value=80 unit=°C
